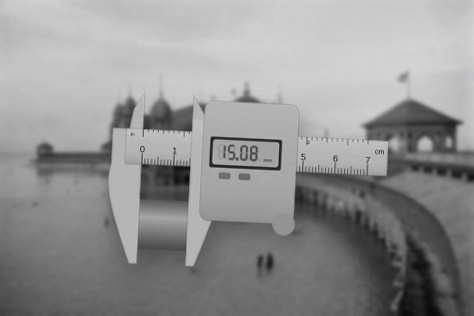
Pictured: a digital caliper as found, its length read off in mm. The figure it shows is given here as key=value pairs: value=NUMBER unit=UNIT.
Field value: value=15.08 unit=mm
